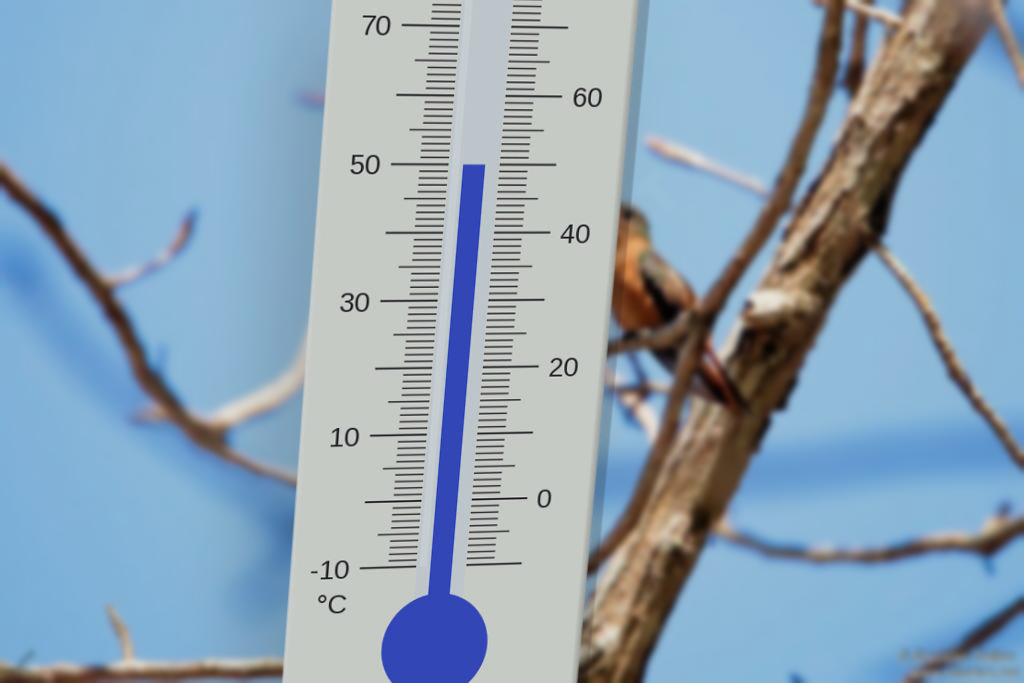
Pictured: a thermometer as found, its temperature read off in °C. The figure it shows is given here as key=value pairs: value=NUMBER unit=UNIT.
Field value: value=50 unit=°C
